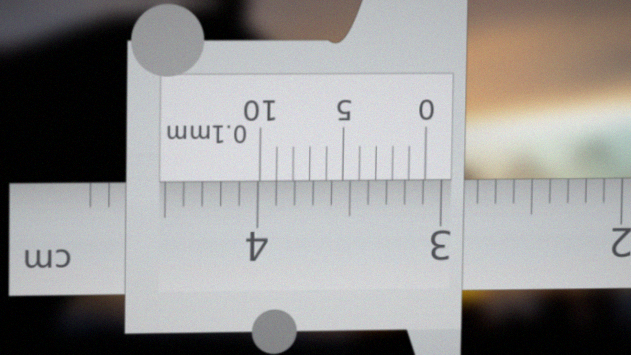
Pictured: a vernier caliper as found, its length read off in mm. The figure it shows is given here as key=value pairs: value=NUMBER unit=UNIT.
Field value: value=30.9 unit=mm
